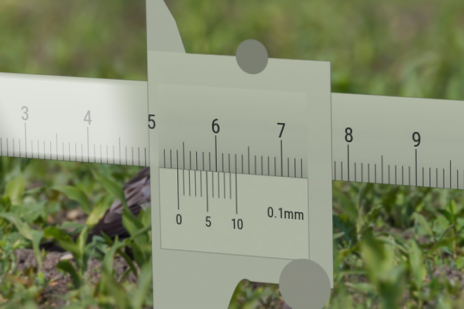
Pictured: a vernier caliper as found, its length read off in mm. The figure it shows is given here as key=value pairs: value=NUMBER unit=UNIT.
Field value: value=54.0 unit=mm
